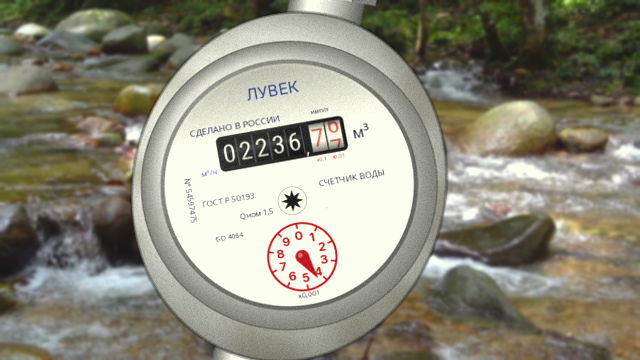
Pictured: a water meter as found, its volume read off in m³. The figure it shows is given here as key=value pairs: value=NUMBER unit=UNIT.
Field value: value=2236.764 unit=m³
